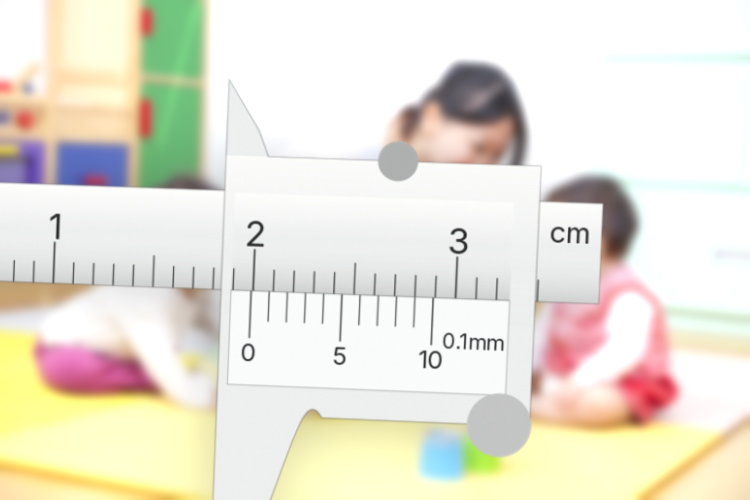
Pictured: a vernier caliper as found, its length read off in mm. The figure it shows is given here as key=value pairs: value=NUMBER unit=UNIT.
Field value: value=19.9 unit=mm
